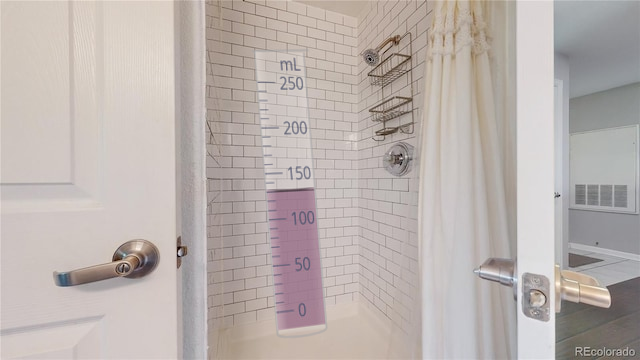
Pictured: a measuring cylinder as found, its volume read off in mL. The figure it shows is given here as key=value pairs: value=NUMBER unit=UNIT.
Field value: value=130 unit=mL
